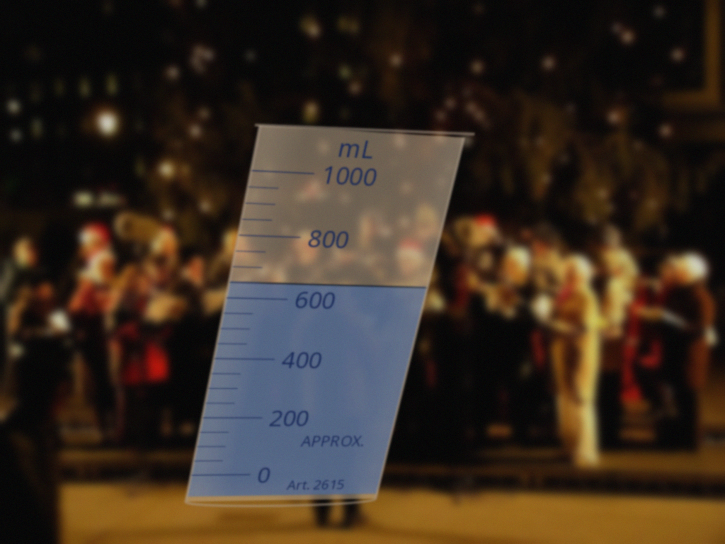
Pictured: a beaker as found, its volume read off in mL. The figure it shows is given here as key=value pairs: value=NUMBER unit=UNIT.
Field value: value=650 unit=mL
